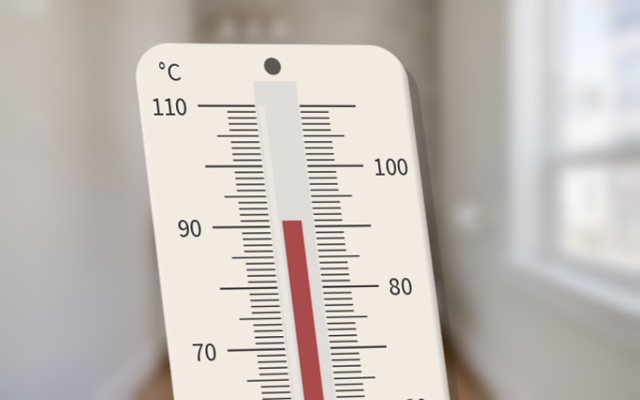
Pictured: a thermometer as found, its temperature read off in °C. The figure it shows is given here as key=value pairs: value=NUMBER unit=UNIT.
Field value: value=91 unit=°C
